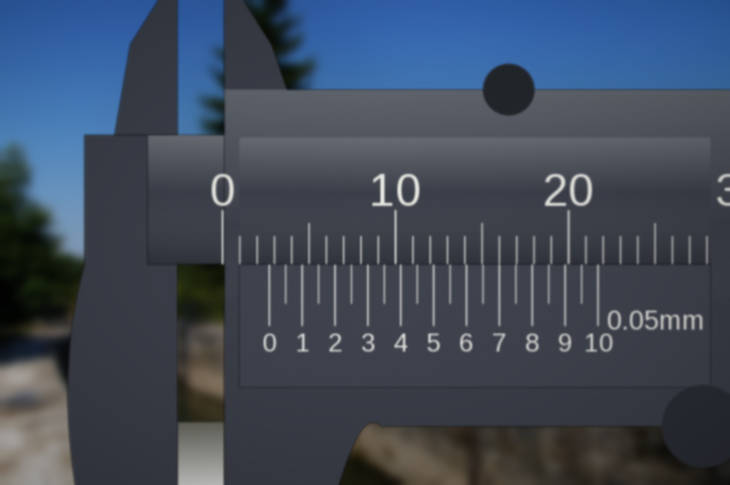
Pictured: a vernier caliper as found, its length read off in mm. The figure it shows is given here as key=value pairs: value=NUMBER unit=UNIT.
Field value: value=2.7 unit=mm
